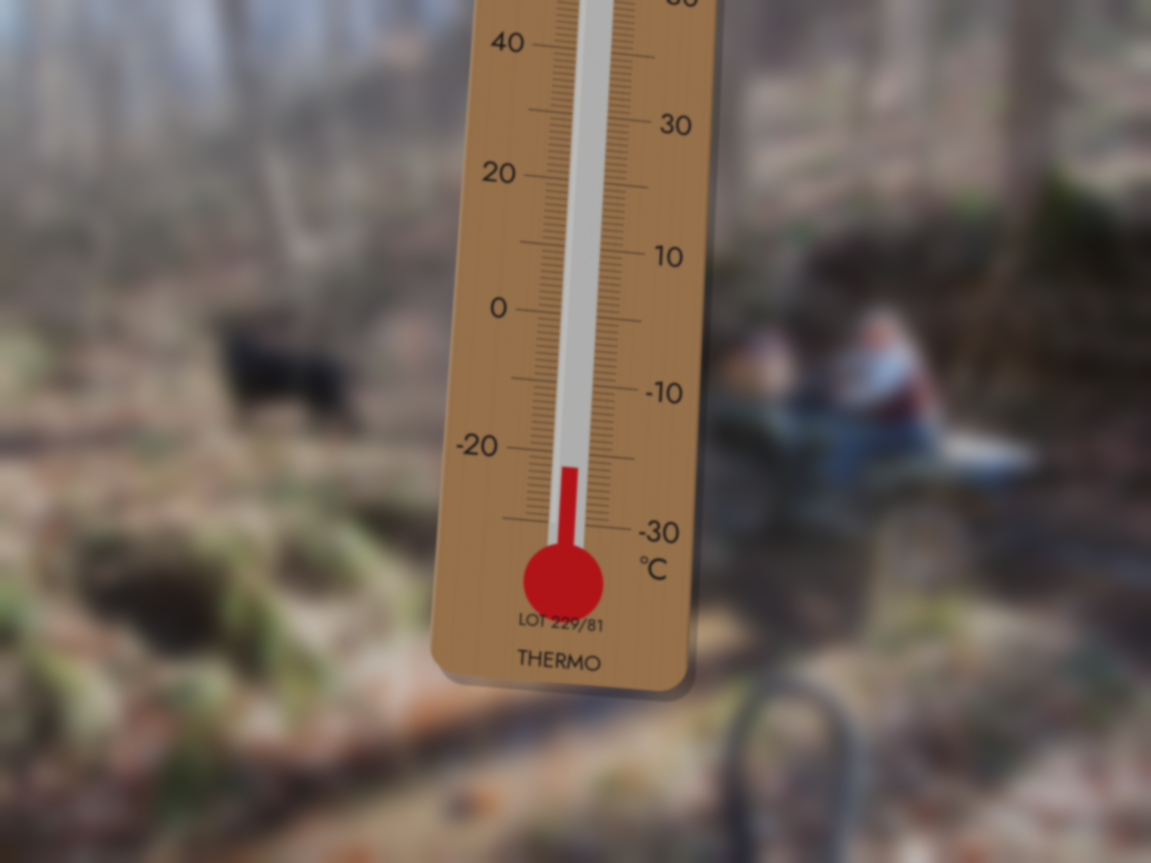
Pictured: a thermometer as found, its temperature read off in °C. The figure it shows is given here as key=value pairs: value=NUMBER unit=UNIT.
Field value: value=-22 unit=°C
